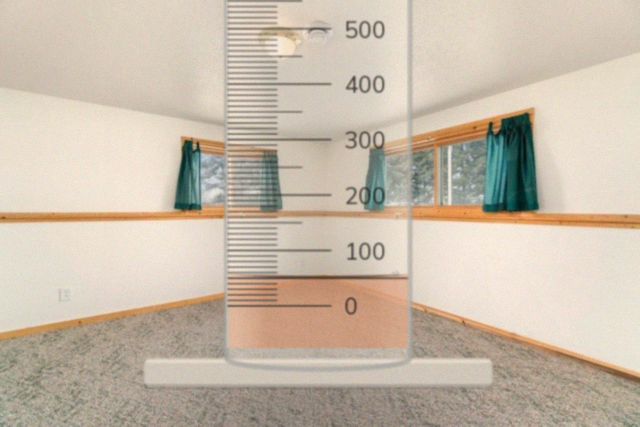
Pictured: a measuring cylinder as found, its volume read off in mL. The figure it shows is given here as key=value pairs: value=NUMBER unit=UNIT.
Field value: value=50 unit=mL
